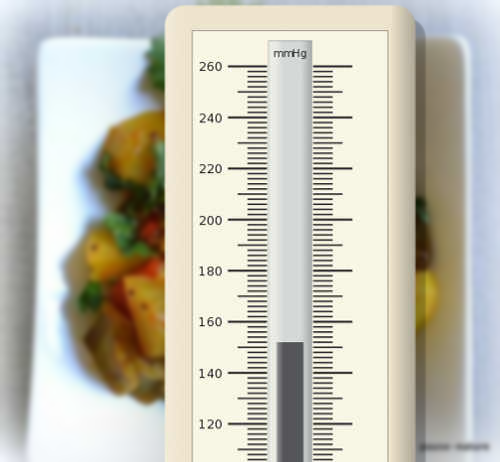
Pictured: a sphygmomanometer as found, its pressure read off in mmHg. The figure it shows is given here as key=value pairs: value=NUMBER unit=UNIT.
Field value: value=152 unit=mmHg
